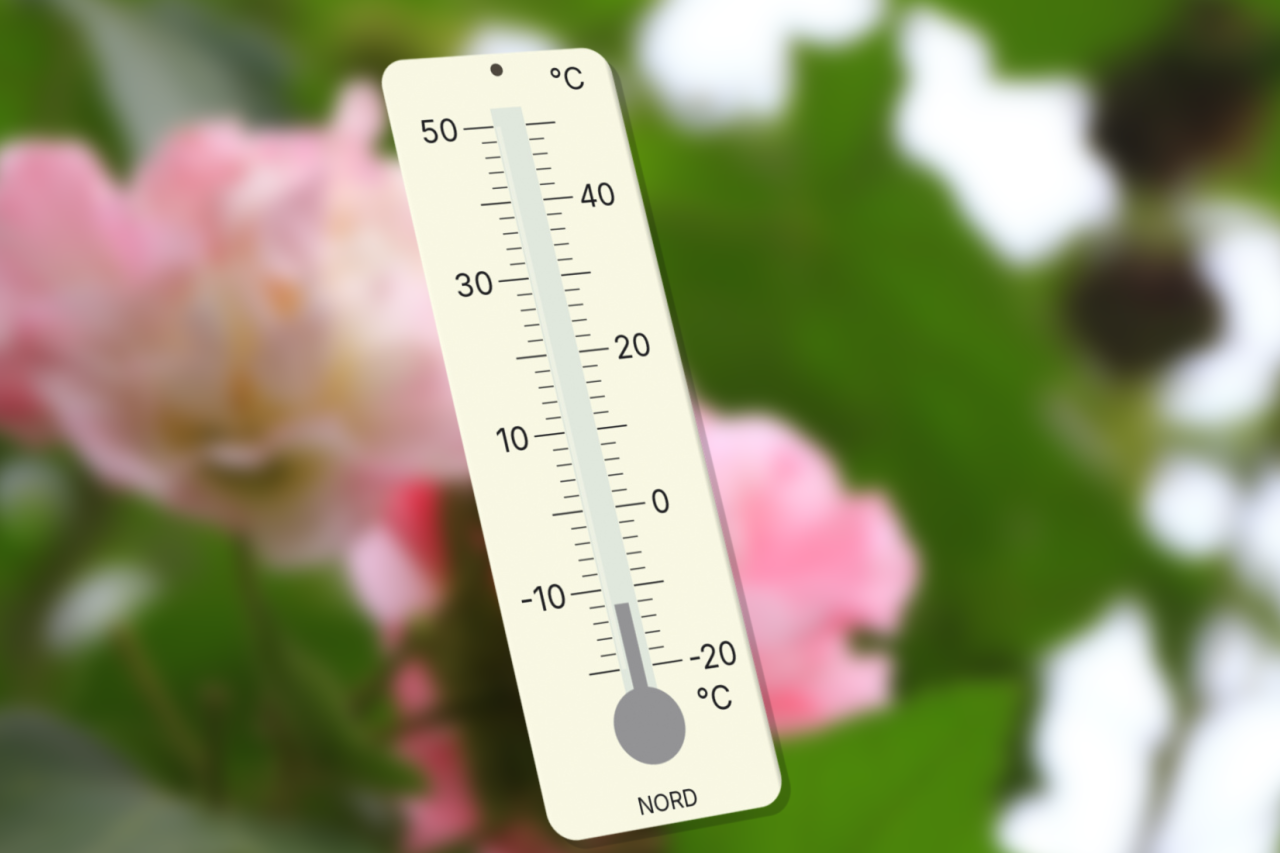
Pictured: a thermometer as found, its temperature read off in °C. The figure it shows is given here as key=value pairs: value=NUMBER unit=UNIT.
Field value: value=-12 unit=°C
